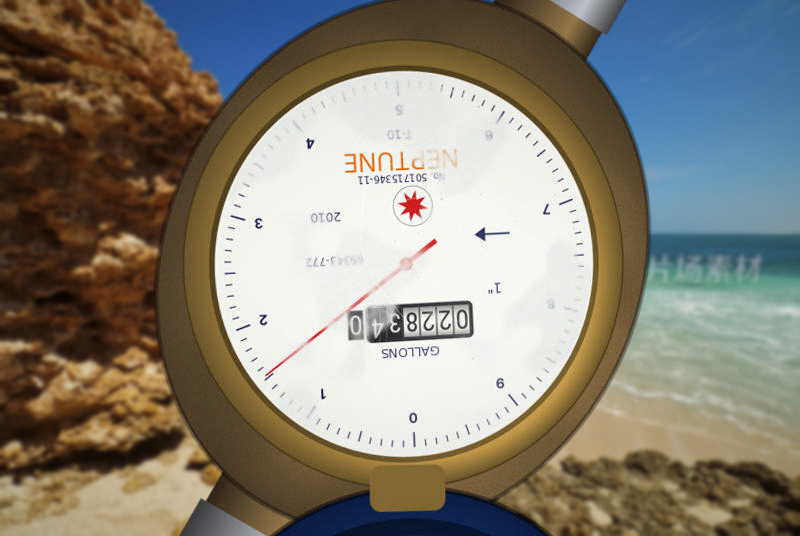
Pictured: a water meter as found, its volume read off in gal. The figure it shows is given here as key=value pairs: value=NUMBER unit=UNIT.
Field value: value=228341.5 unit=gal
